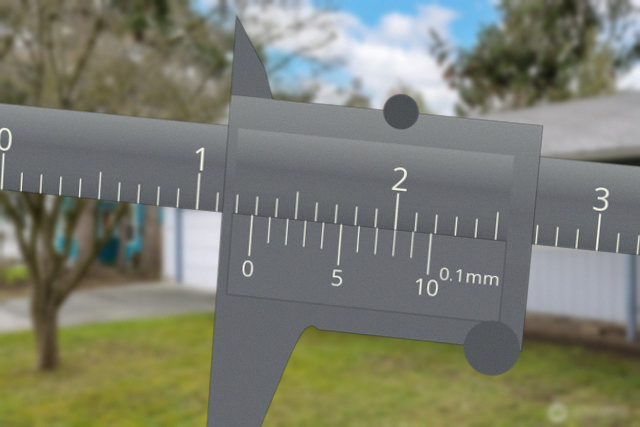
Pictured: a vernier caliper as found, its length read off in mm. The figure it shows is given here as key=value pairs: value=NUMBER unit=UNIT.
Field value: value=12.8 unit=mm
